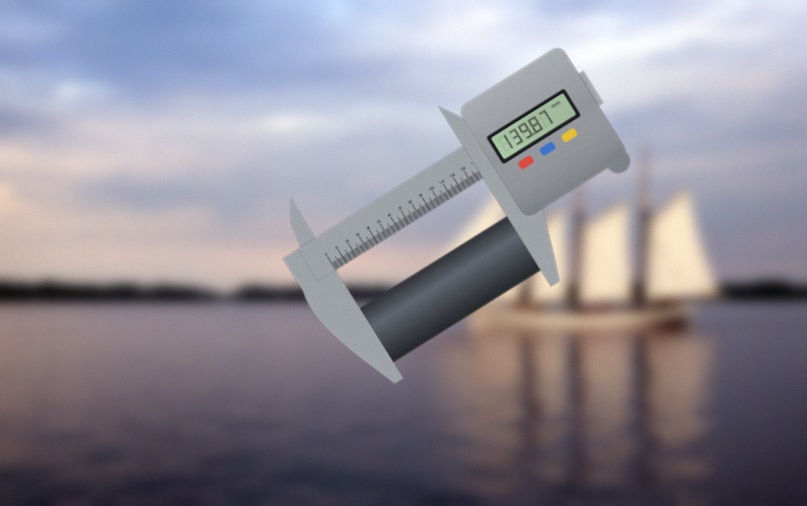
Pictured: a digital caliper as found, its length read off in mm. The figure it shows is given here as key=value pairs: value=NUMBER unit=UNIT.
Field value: value=139.87 unit=mm
